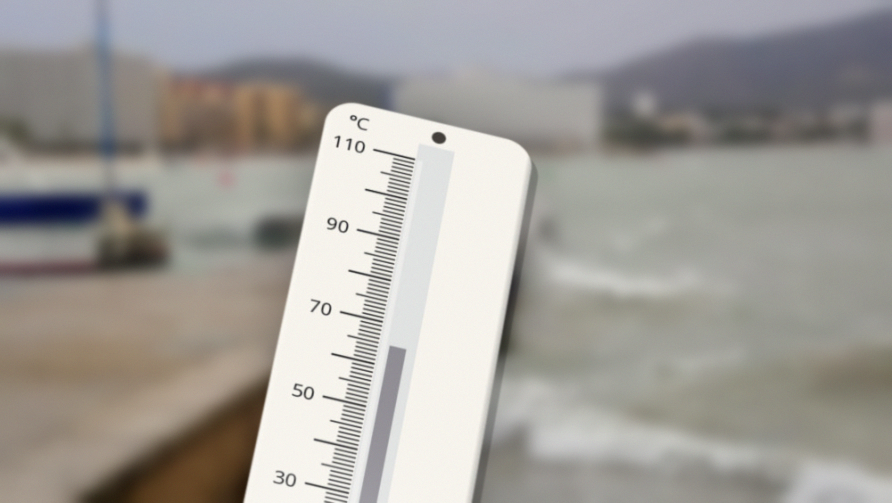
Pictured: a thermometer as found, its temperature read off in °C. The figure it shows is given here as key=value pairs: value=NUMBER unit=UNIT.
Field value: value=65 unit=°C
